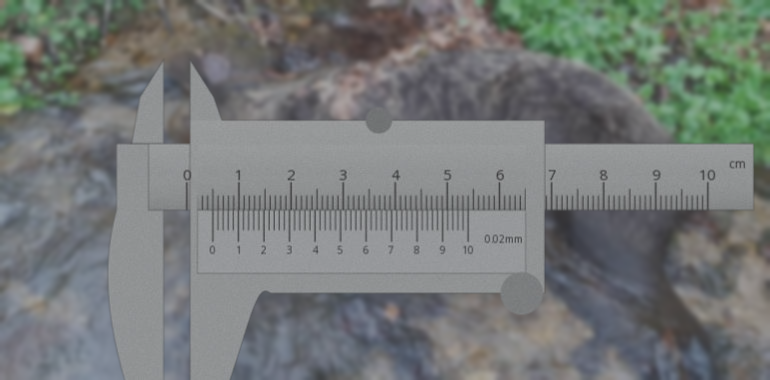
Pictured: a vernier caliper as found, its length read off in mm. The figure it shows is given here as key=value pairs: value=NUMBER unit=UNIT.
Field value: value=5.0 unit=mm
